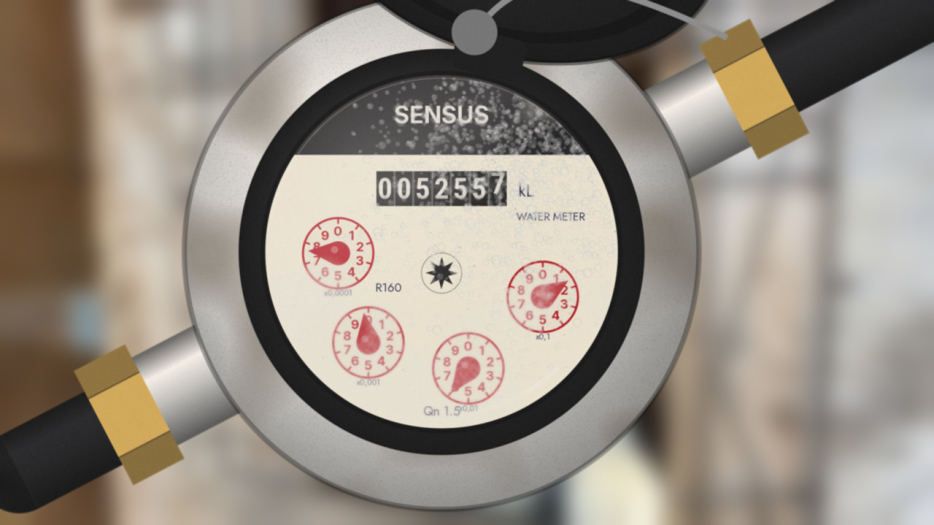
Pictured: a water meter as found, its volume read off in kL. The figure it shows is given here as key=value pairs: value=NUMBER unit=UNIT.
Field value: value=52557.1597 unit=kL
